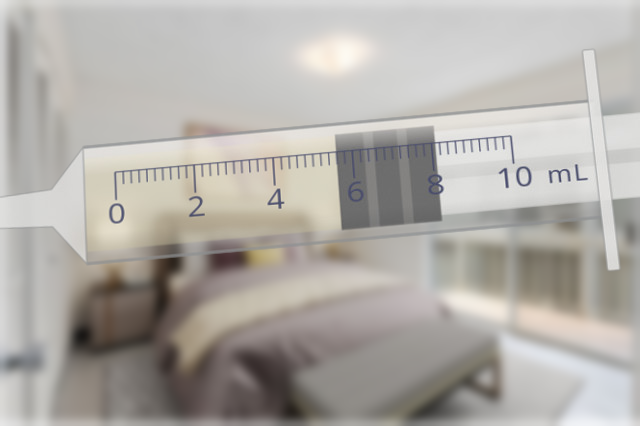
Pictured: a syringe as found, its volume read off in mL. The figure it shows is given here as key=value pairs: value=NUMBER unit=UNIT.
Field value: value=5.6 unit=mL
